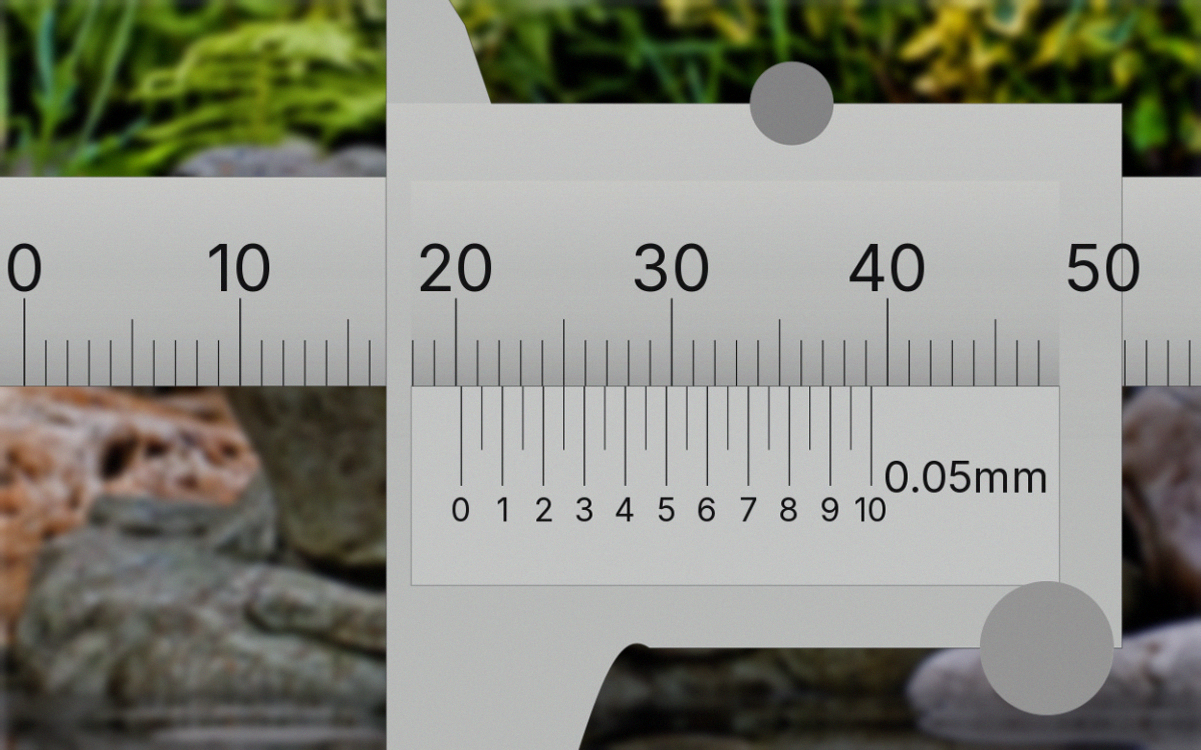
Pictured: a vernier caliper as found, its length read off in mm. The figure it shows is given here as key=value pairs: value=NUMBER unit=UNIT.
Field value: value=20.25 unit=mm
